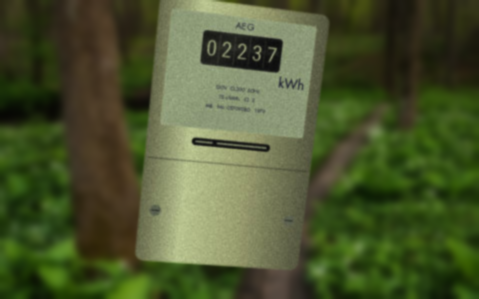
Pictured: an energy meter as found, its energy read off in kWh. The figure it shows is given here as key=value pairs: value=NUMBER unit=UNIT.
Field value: value=2237 unit=kWh
